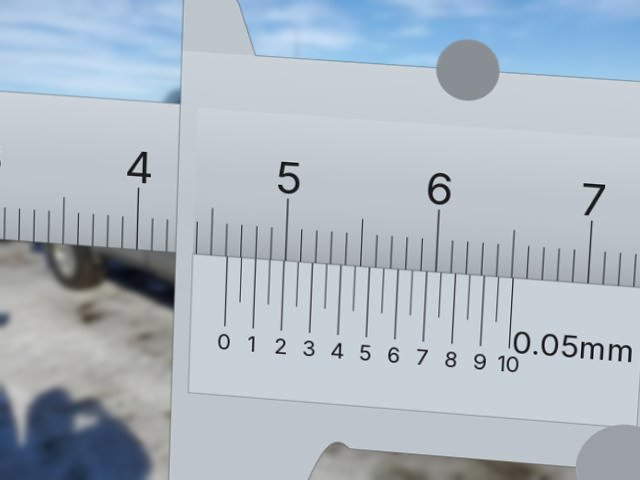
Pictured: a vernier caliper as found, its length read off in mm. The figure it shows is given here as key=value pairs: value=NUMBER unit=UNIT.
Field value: value=46.1 unit=mm
